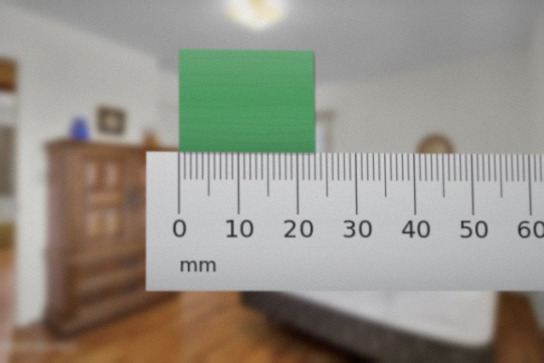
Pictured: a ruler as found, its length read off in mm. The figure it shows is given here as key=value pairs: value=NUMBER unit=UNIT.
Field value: value=23 unit=mm
